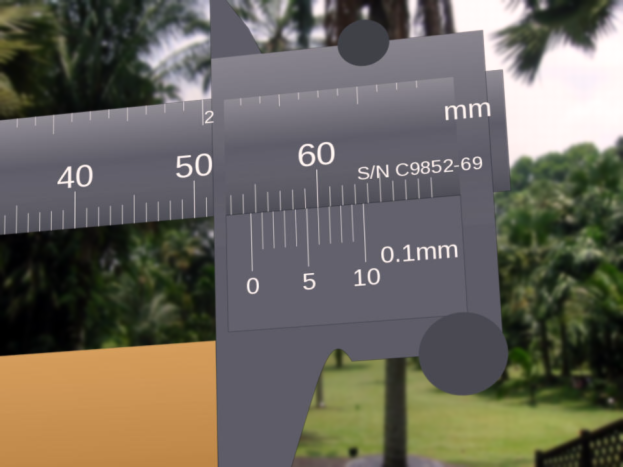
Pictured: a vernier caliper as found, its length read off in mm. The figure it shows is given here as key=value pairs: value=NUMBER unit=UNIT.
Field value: value=54.6 unit=mm
